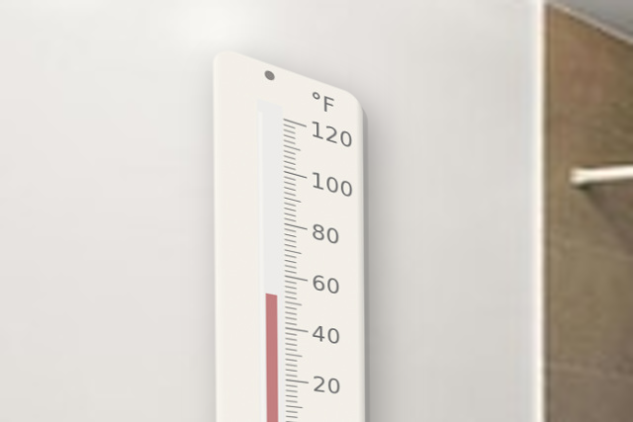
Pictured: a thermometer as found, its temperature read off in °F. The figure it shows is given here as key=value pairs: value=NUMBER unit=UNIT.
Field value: value=52 unit=°F
